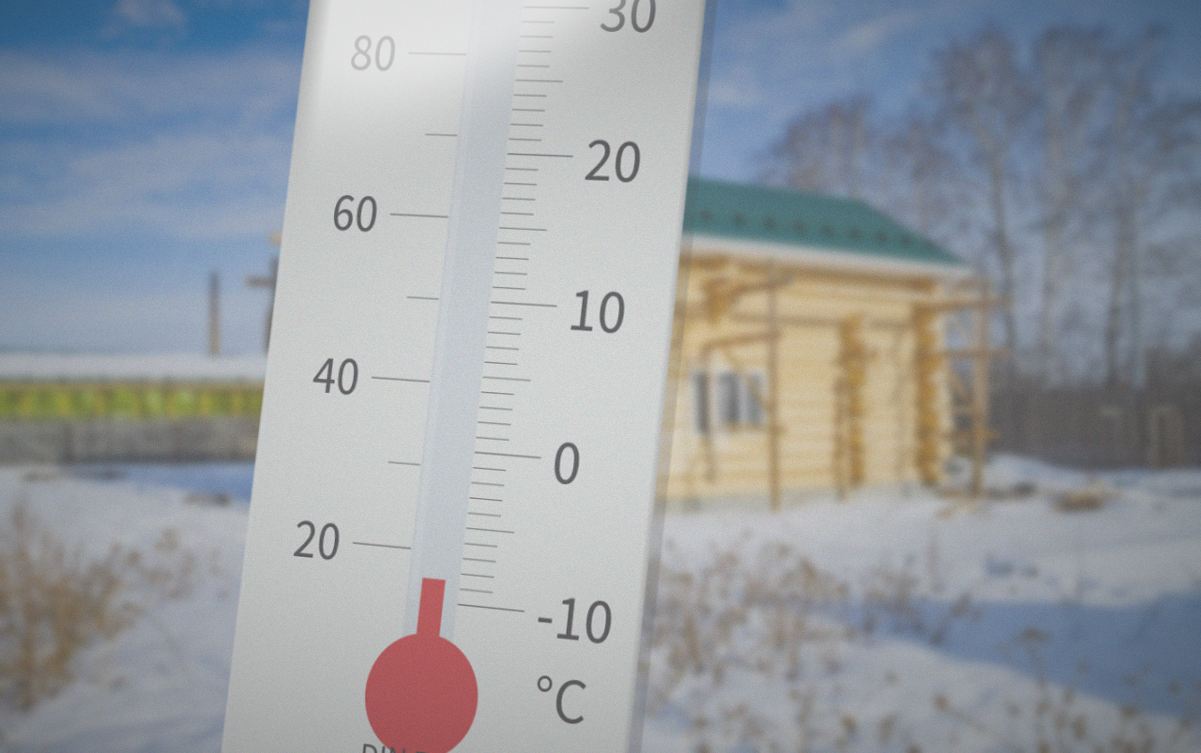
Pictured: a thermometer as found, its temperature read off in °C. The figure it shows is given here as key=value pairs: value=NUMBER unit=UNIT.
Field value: value=-8.5 unit=°C
